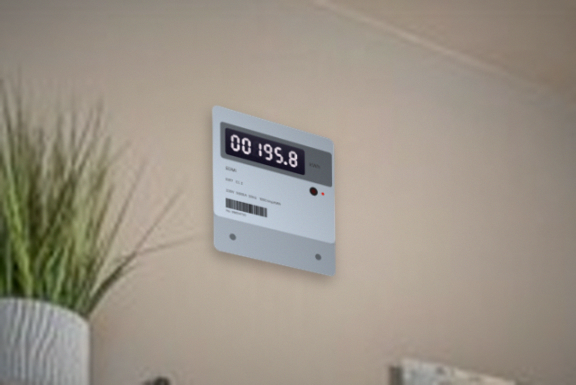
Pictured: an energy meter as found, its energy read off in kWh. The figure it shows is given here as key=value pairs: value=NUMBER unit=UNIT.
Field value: value=195.8 unit=kWh
